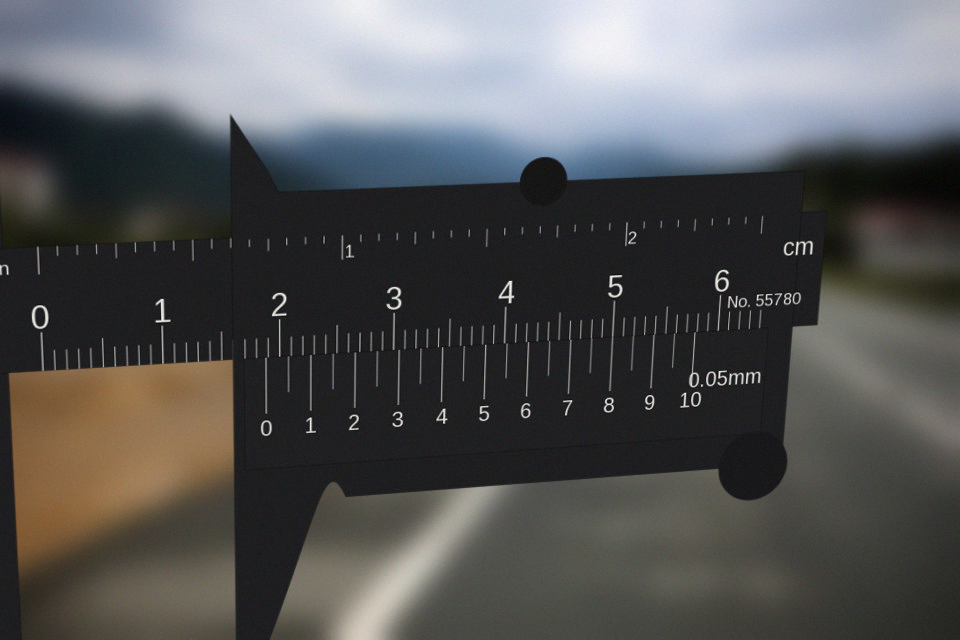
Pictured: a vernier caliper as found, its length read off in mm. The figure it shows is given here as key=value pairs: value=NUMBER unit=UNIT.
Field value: value=18.8 unit=mm
